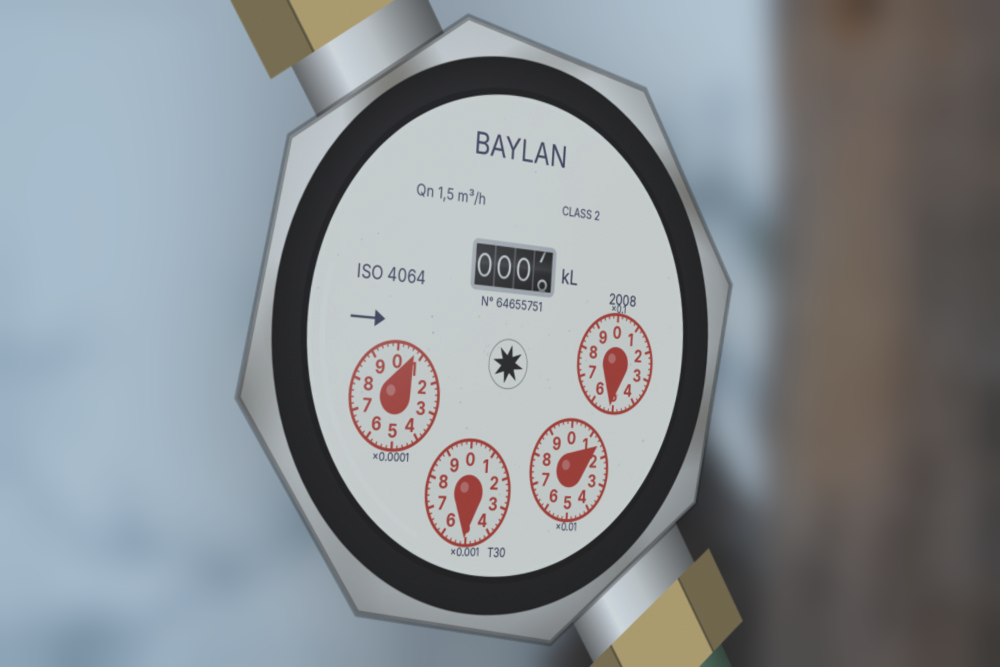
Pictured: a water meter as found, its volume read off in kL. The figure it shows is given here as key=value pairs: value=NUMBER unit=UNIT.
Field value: value=7.5150 unit=kL
